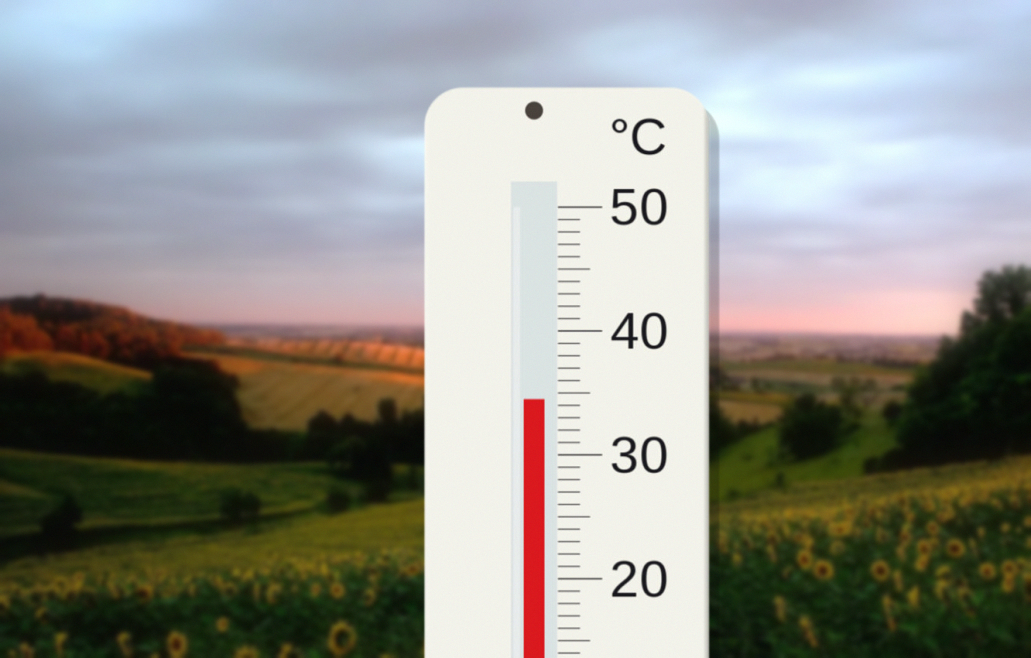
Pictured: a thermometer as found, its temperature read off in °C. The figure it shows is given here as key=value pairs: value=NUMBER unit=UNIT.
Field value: value=34.5 unit=°C
